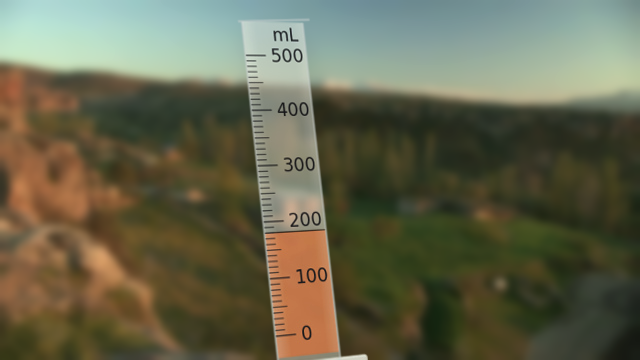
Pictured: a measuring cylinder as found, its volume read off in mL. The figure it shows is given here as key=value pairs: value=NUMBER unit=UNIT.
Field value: value=180 unit=mL
